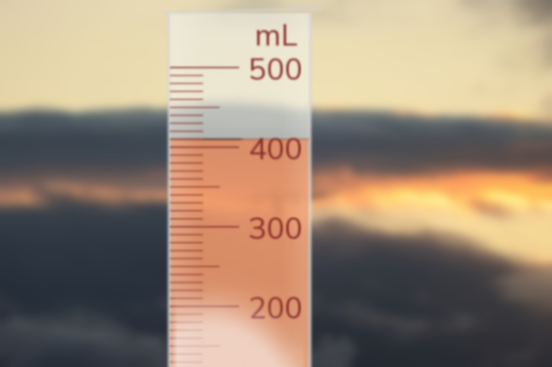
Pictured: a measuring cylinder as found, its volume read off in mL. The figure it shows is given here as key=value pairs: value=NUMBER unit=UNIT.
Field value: value=410 unit=mL
